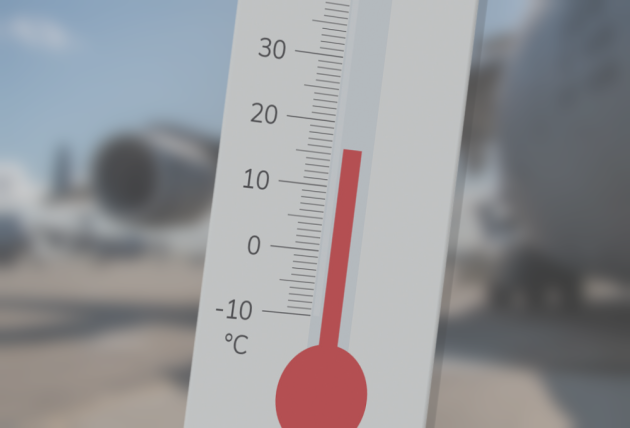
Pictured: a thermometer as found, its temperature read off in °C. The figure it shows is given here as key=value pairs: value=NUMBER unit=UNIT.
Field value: value=16 unit=°C
